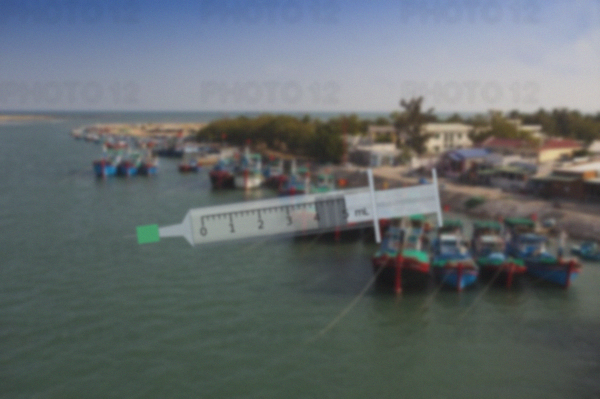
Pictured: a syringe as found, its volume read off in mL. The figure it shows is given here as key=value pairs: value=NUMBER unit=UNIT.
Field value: value=4 unit=mL
